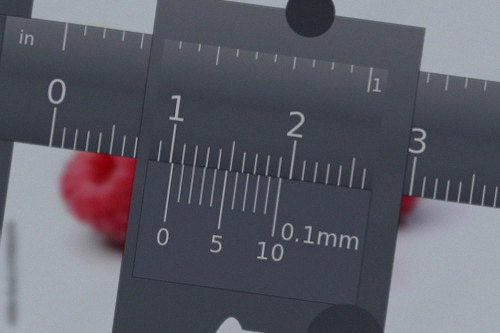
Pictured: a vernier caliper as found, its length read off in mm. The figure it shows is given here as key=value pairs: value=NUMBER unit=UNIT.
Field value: value=10.2 unit=mm
